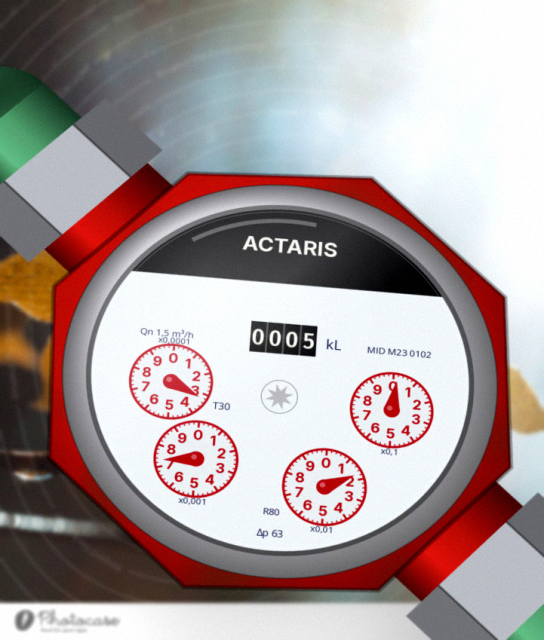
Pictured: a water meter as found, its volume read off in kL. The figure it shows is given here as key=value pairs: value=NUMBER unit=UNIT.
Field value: value=5.0173 unit=kL
